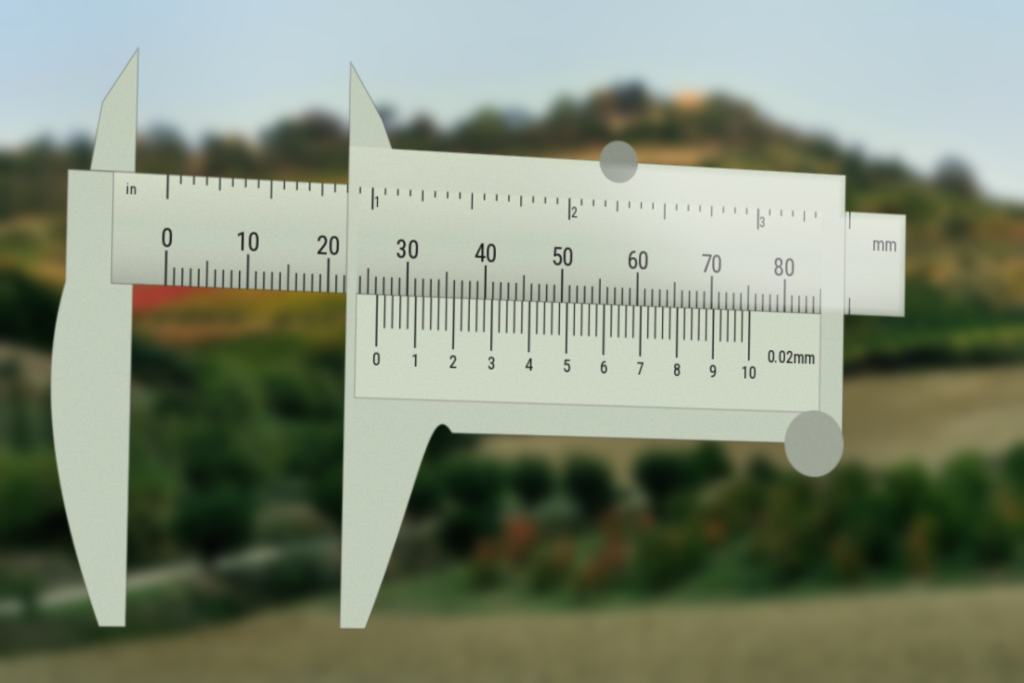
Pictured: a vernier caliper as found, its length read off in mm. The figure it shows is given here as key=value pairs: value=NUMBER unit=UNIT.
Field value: value=26.2 unit=mm
